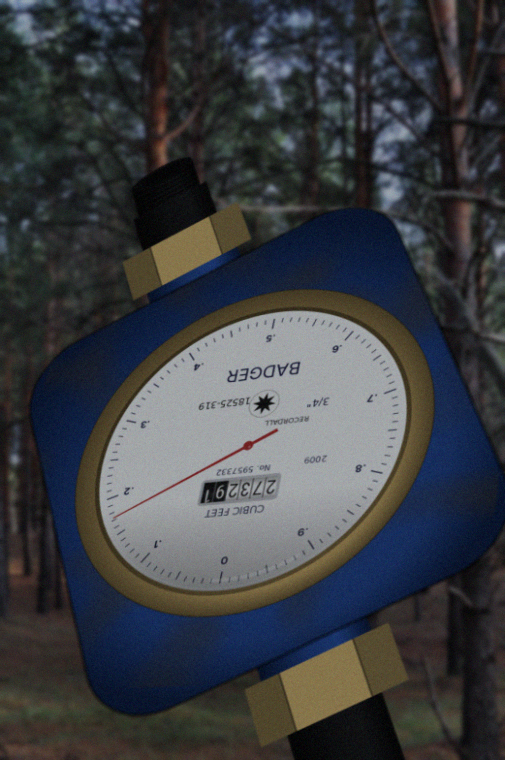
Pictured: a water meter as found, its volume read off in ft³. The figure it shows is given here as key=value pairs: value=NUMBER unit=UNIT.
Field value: value=273291.17 unit=ft³
